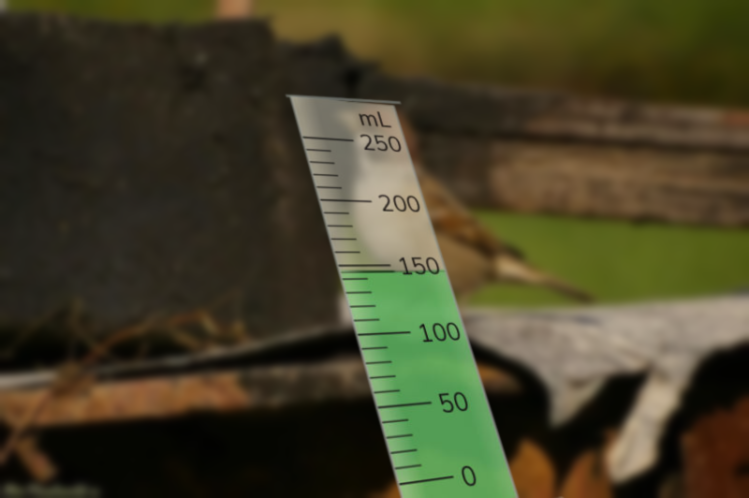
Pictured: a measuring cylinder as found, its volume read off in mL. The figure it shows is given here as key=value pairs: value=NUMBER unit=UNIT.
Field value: value=145 unit=mL
